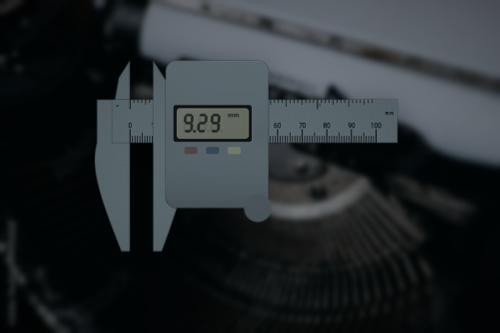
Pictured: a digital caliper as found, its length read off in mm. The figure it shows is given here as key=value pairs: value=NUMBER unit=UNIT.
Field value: value=9.29 unit=mm
